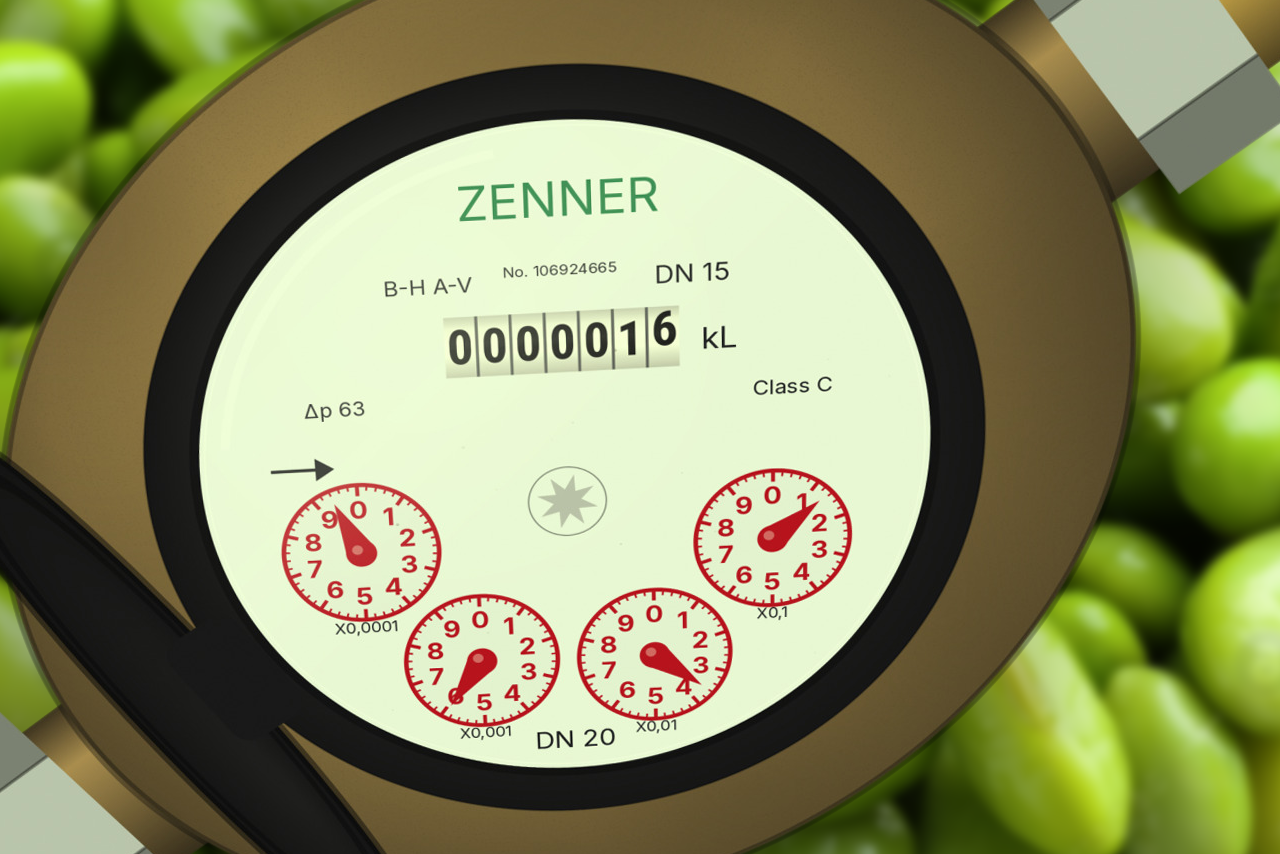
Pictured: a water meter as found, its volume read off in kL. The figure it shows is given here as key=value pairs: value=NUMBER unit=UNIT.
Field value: value=16.1359 unit=kL
